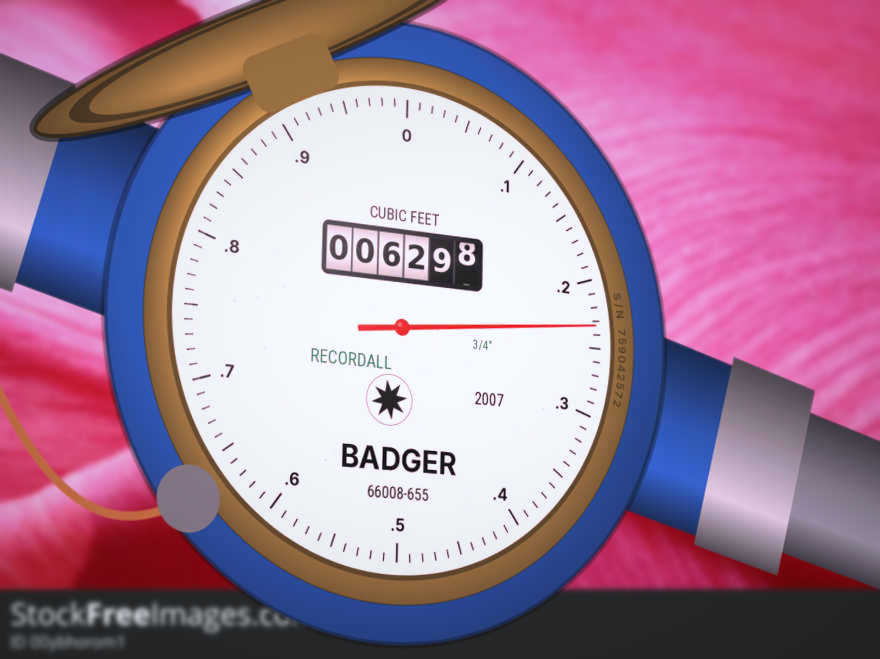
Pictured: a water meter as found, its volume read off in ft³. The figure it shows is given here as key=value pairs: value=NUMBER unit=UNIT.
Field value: value=6298.23 unit=ft³
